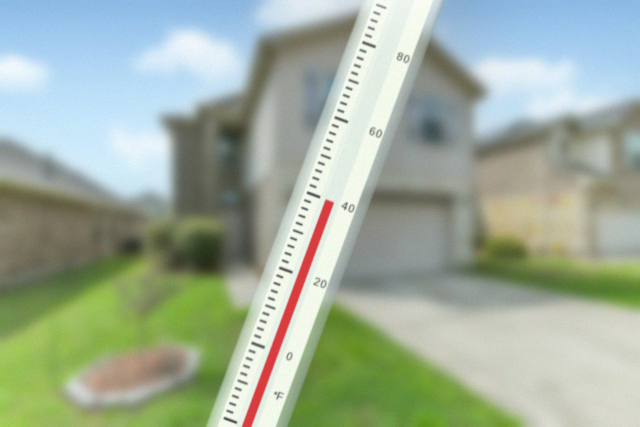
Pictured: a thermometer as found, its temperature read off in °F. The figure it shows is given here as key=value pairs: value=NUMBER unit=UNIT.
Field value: value=40 unit=°F
